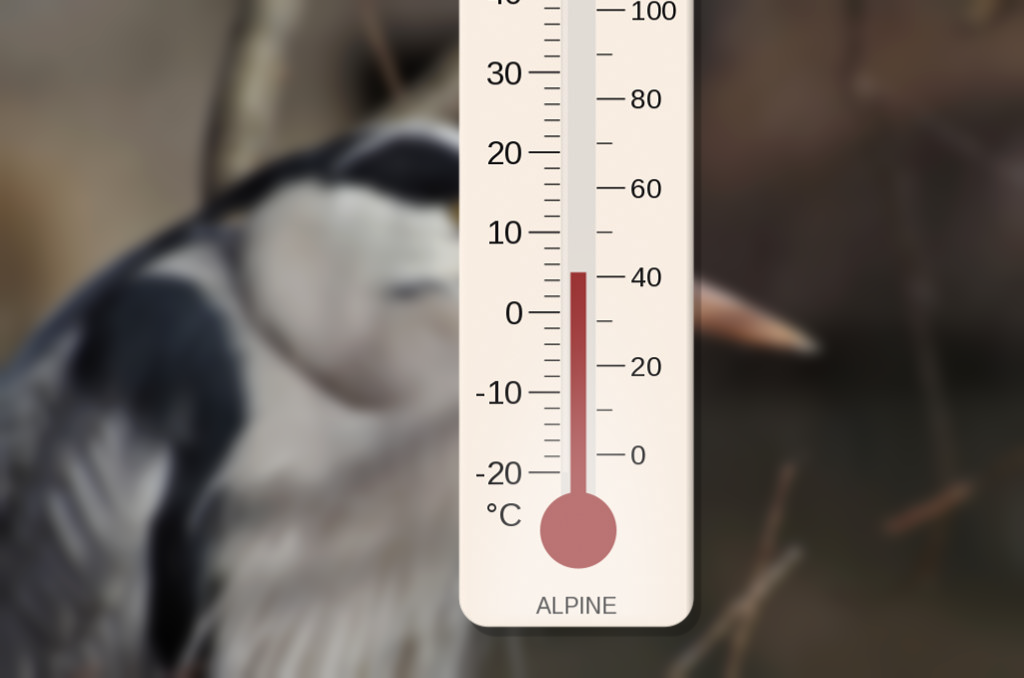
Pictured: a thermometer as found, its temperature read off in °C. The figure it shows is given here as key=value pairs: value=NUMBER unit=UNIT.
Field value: value=5 unit=°C
